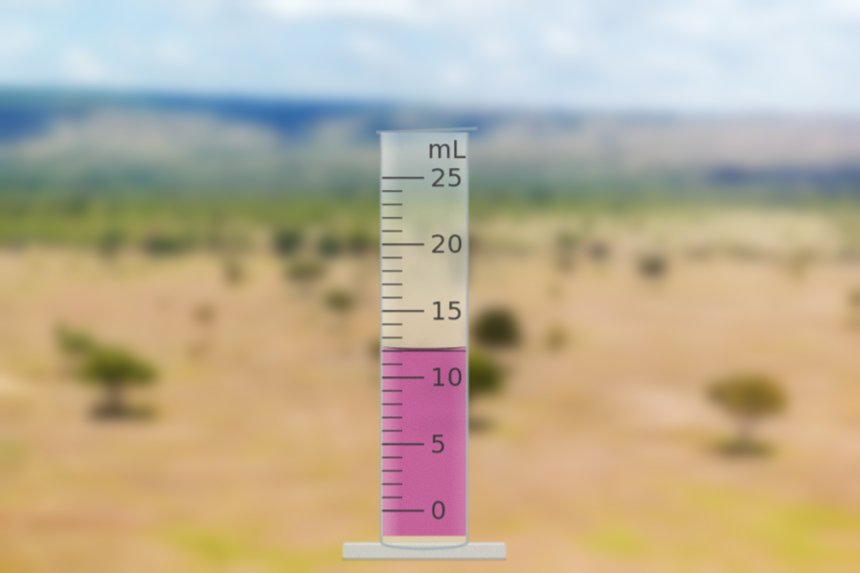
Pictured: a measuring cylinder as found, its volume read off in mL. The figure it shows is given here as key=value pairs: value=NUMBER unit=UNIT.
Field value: value=12 unit=mL
